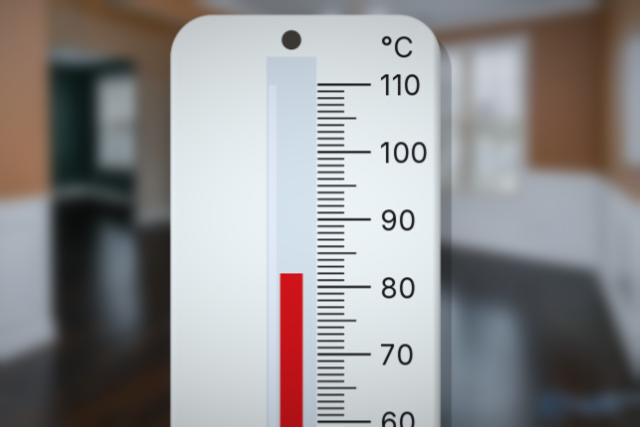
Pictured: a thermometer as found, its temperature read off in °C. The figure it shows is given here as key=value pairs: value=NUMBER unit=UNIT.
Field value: value=82 unit=°C
